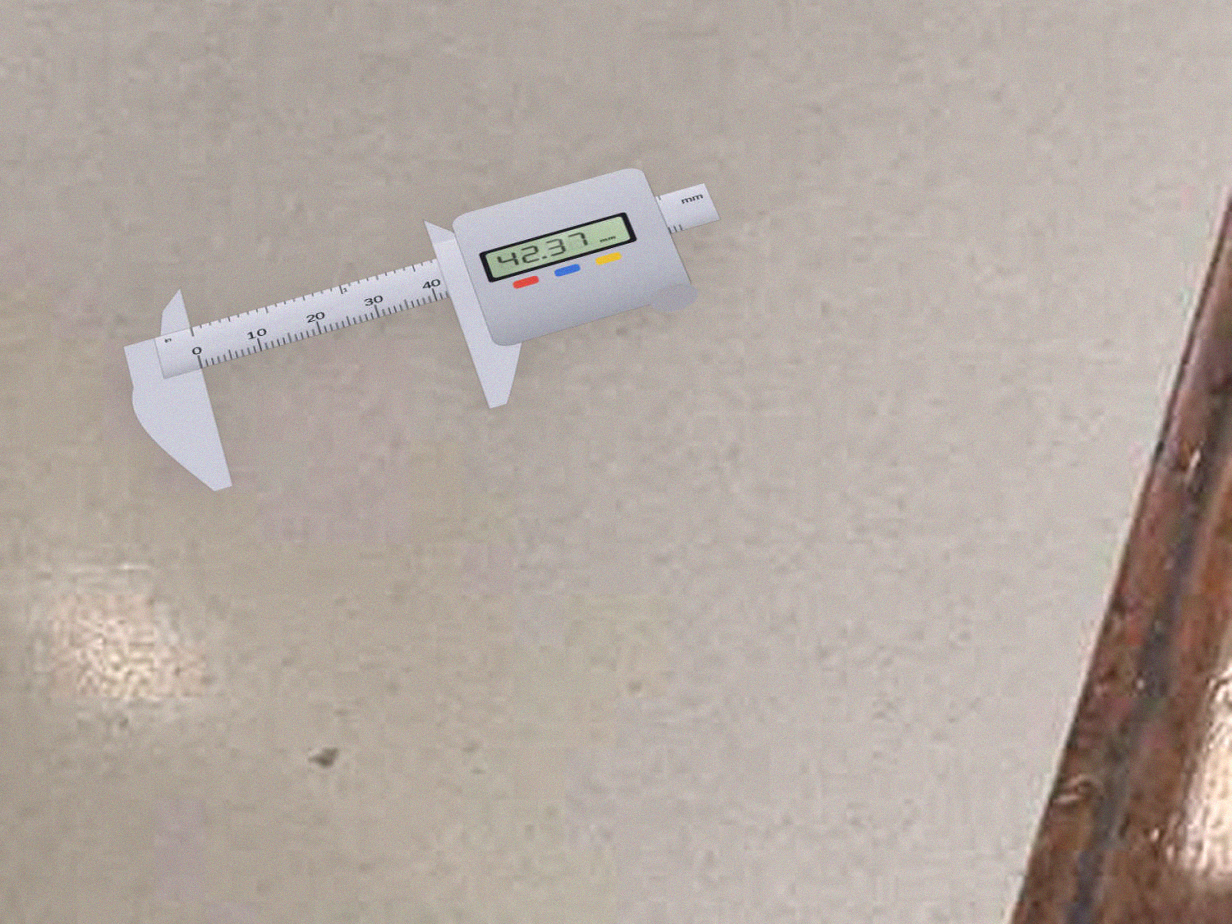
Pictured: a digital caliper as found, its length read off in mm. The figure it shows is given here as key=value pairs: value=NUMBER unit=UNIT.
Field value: value=42.37 unit=mm
